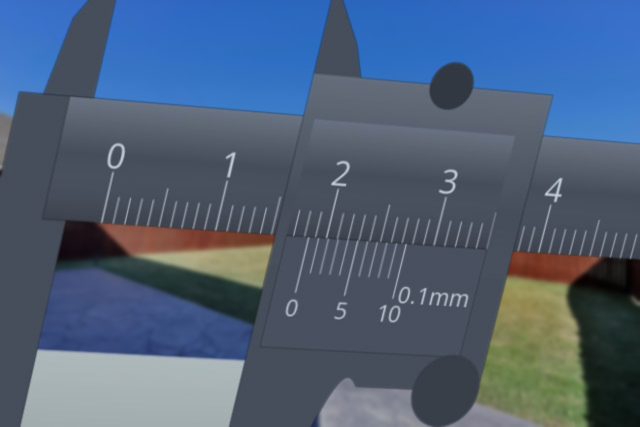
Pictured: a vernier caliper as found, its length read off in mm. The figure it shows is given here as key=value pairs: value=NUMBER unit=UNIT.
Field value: value=18.4 unit=mm
